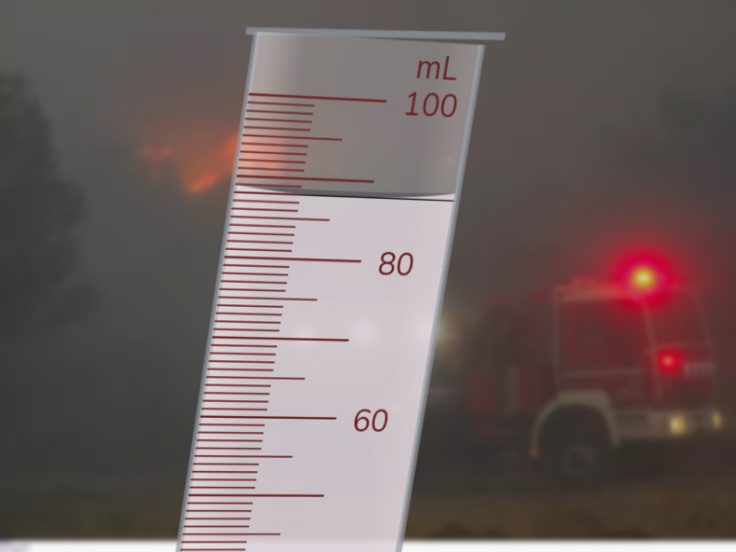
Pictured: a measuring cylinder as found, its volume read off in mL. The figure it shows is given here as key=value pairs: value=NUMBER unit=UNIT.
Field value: value=88 unit=mL
